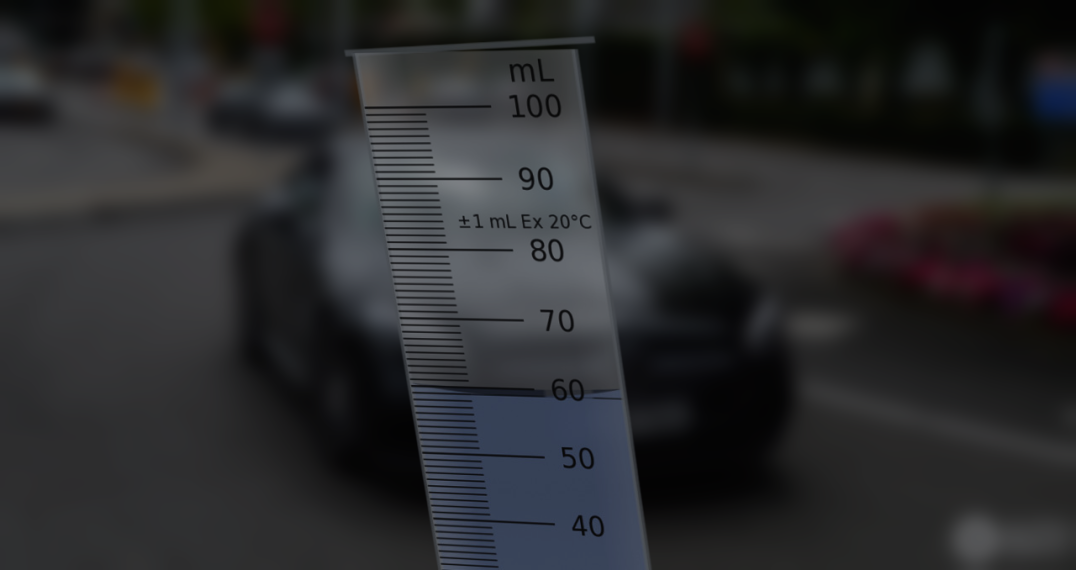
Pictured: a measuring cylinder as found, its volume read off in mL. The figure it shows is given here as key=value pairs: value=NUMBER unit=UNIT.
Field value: value=59 unit=mL
